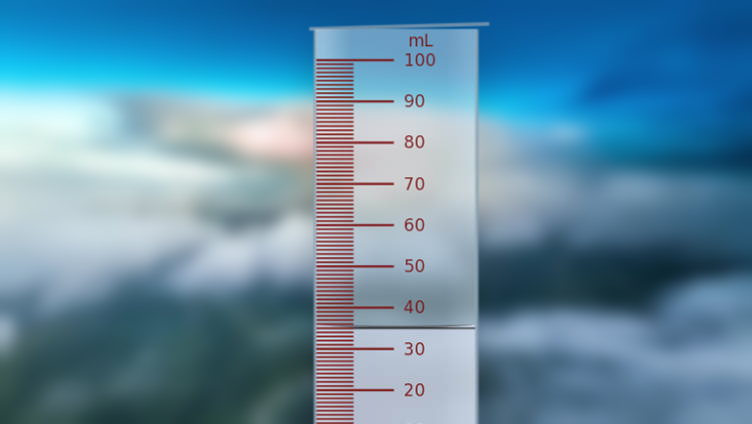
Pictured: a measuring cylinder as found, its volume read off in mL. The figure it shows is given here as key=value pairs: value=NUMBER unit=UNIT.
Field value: value=35 unit=mL
